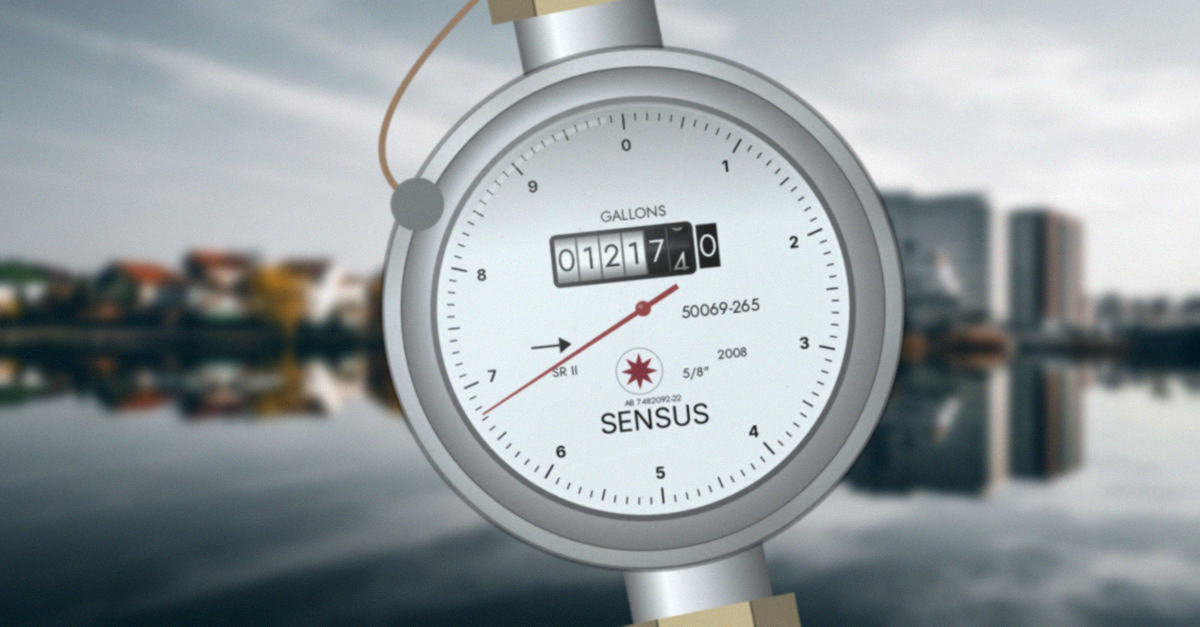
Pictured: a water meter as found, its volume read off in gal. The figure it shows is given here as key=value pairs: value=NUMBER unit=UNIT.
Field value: value=121736.7 unit=gal
